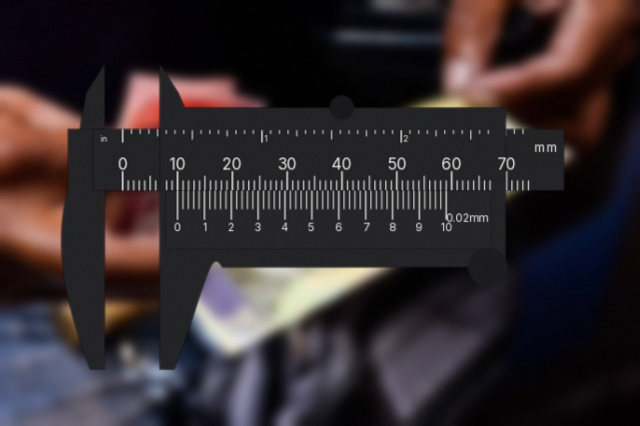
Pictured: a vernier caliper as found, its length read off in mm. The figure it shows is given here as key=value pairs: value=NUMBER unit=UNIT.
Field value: value=10.0 unit=mm
